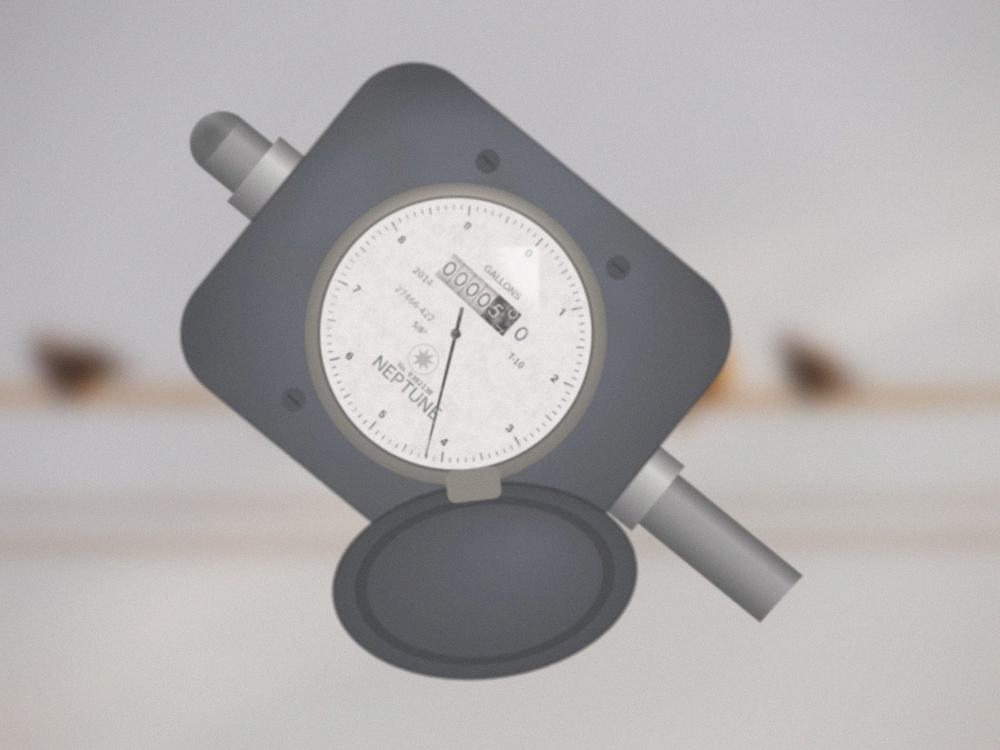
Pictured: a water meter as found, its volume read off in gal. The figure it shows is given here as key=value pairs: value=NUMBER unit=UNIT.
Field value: value=564.2 unit=gal
